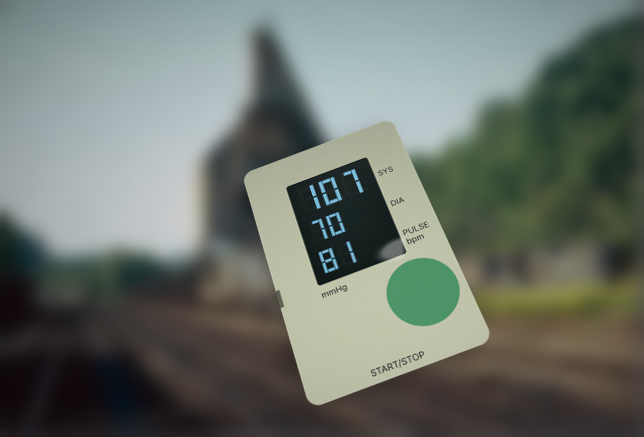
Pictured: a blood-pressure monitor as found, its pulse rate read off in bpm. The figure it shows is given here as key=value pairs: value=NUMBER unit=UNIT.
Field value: value=81 unit=bpm
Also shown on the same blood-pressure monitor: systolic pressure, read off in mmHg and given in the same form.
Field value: value=107 unit=mmHg
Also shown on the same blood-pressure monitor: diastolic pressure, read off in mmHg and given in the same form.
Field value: value=70 unit=mmHg
